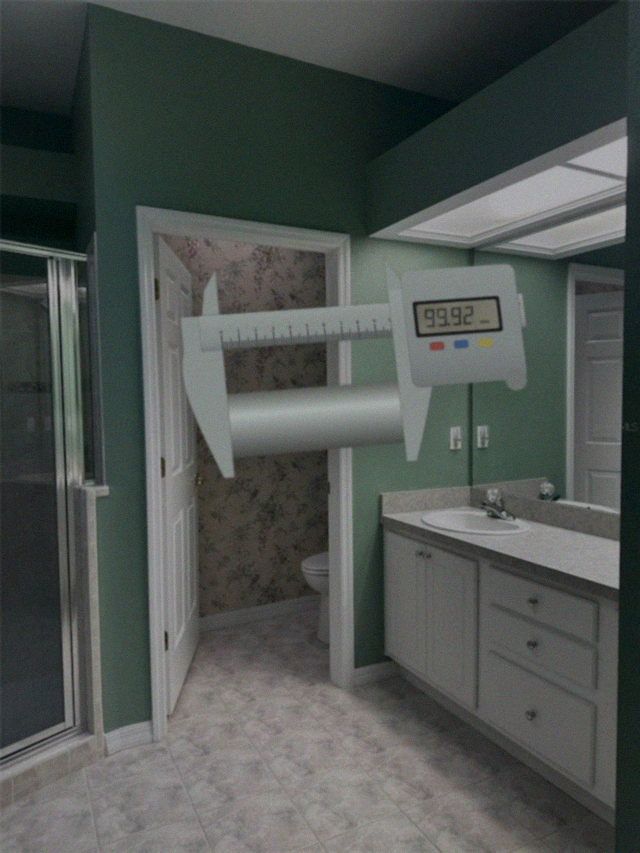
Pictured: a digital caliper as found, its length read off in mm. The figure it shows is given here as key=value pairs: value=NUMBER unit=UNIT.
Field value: value=99.92 unit=mm
